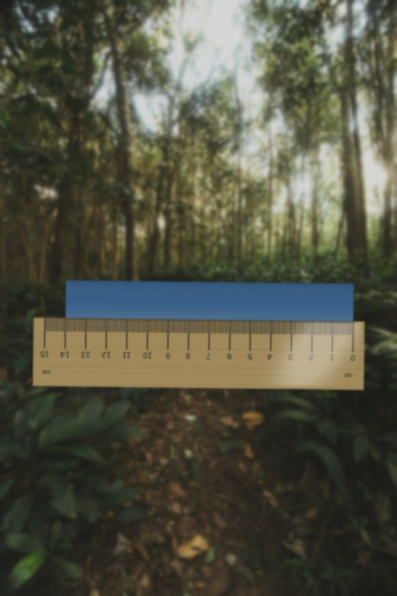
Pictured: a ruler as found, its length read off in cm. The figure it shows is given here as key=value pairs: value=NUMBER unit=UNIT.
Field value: value=14 unit=cm
